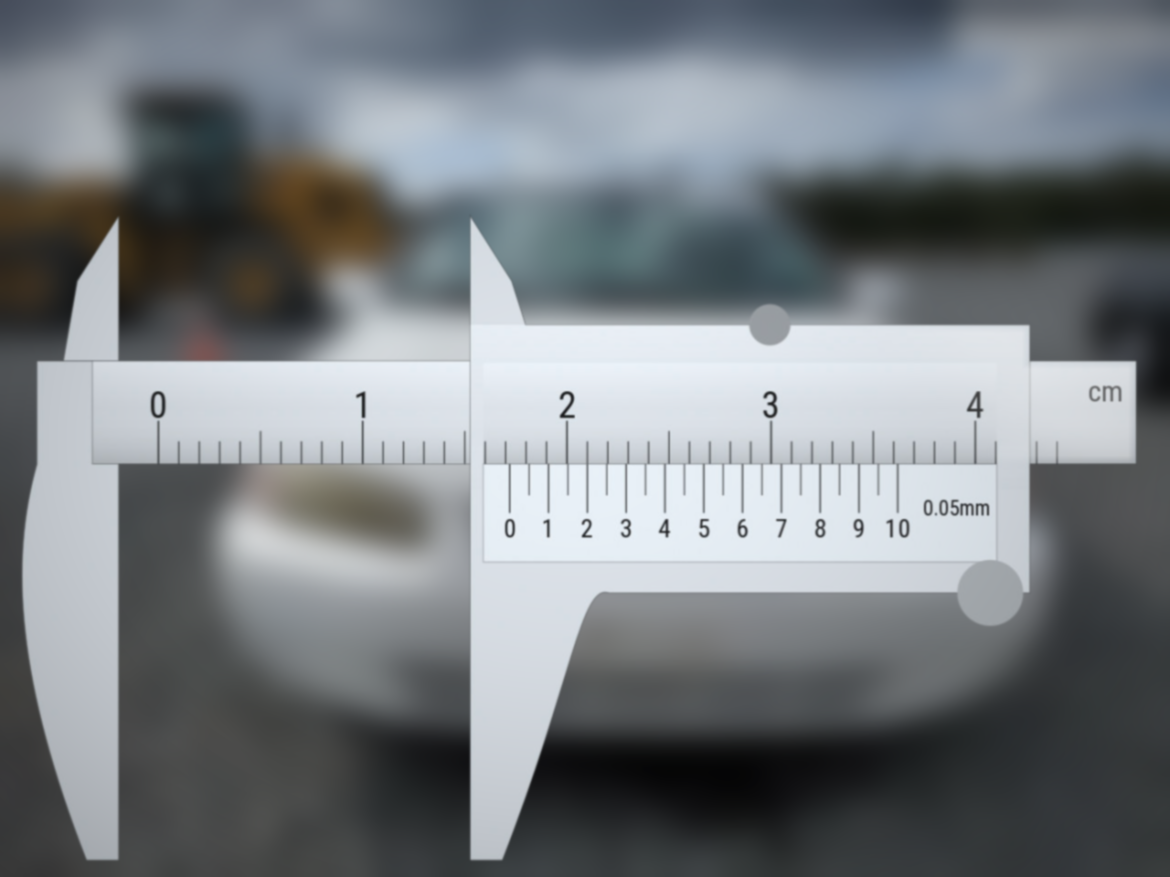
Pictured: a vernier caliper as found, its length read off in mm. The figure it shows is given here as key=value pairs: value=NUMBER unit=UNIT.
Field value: value=17.2 unit=mm
